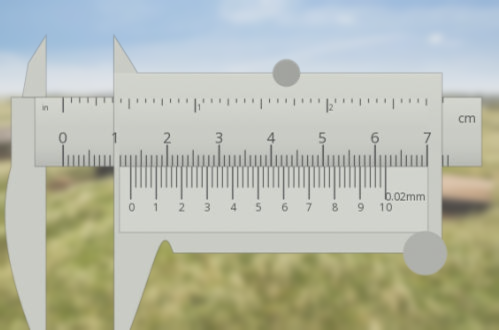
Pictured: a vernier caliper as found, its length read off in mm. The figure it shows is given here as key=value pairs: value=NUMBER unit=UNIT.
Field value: value=13.0 unit=mm
